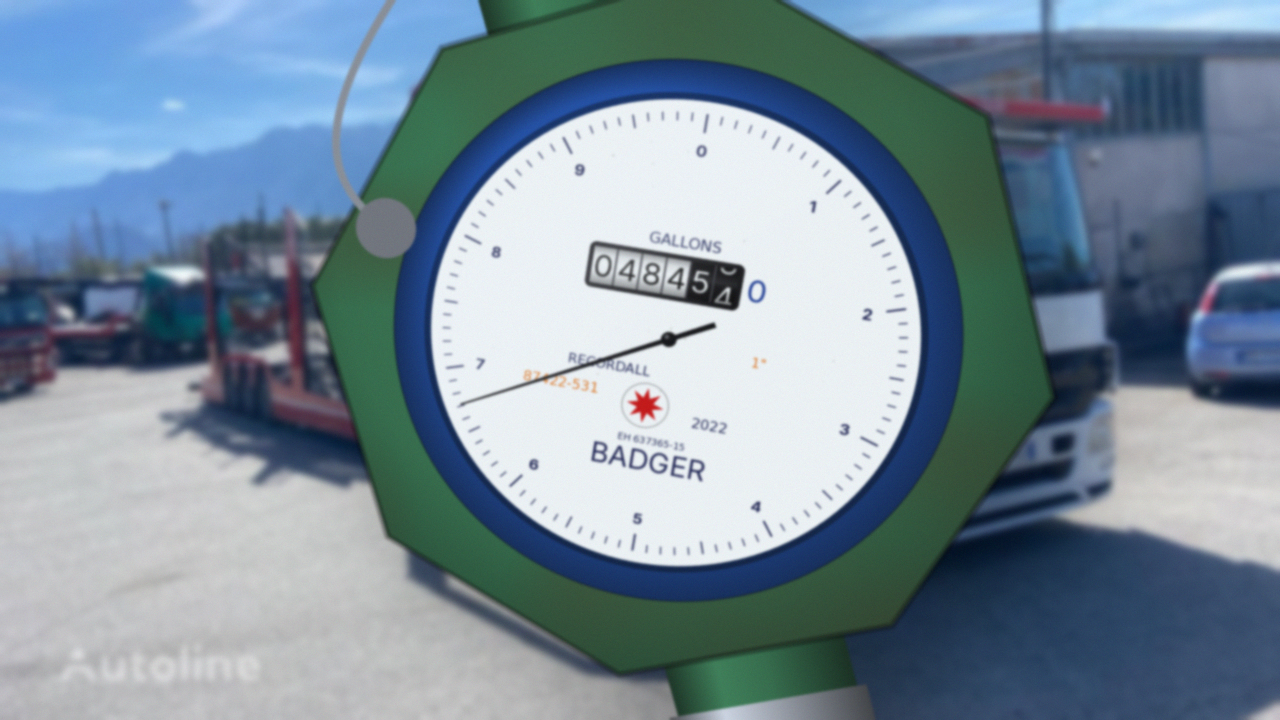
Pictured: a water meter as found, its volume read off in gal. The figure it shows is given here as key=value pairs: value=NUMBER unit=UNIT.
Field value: value=484536.7 unit=gal
